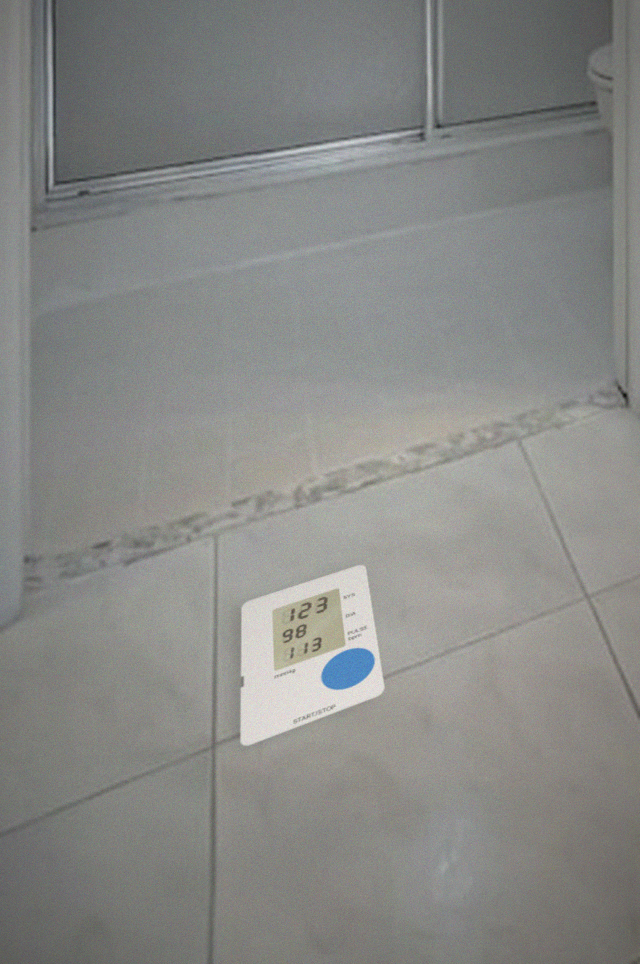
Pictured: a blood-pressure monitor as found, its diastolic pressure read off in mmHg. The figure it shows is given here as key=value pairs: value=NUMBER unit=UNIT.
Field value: value=98 unit=mmHg
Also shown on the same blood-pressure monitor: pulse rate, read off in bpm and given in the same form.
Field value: value=113 unit=bpm
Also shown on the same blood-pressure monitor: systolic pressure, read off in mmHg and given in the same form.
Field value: value=123 unit=mmHg
